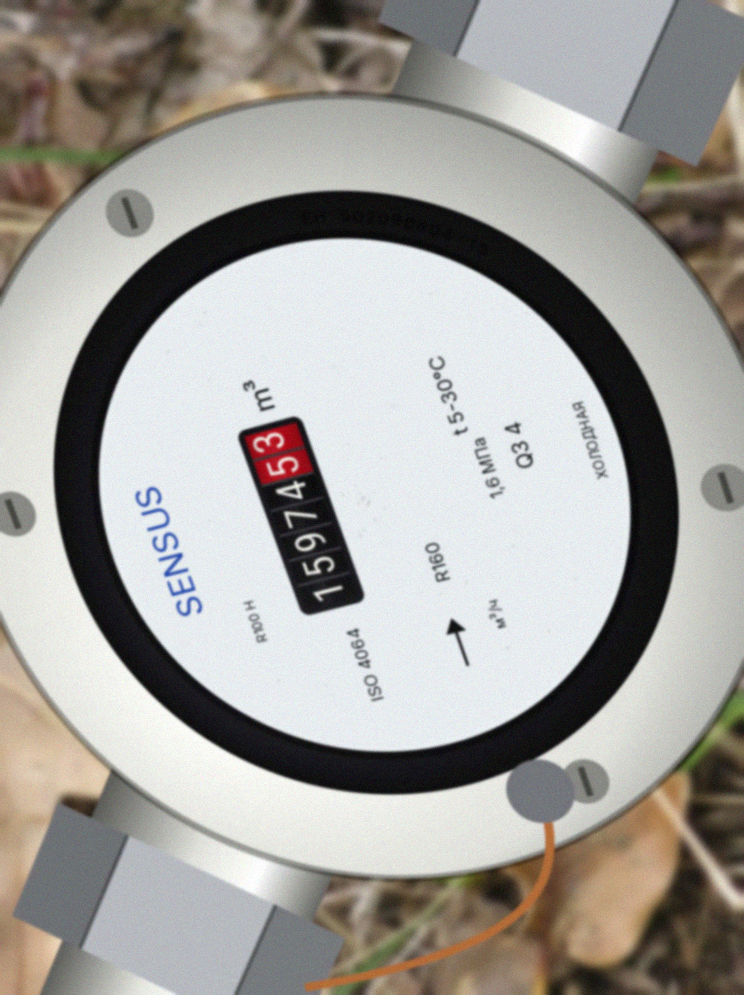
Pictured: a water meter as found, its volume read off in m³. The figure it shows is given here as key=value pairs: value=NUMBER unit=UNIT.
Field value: value=15974.53 unit=m³
